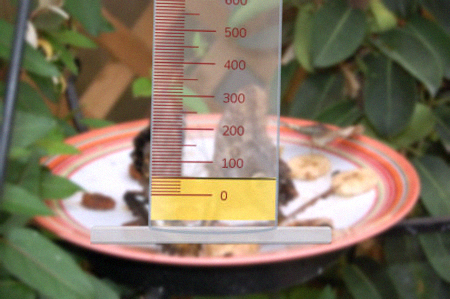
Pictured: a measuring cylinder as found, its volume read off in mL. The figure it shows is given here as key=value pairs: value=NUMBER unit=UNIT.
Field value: value=50 unit=mL
